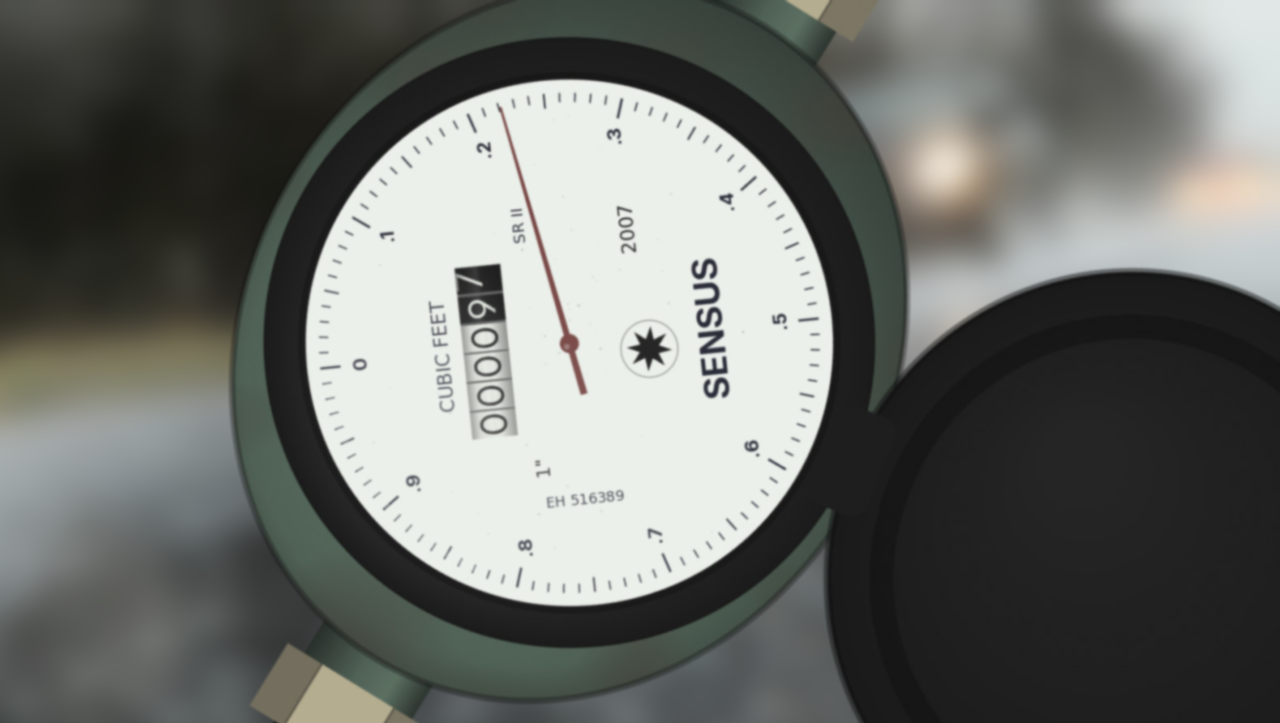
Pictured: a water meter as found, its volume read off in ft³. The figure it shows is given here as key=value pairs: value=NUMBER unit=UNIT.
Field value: value=97.22 unit=ft³
